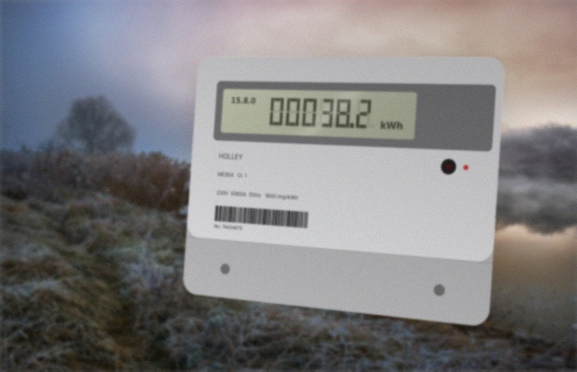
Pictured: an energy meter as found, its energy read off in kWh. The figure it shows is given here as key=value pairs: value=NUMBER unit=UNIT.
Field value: value=38.2 unit=kWh
